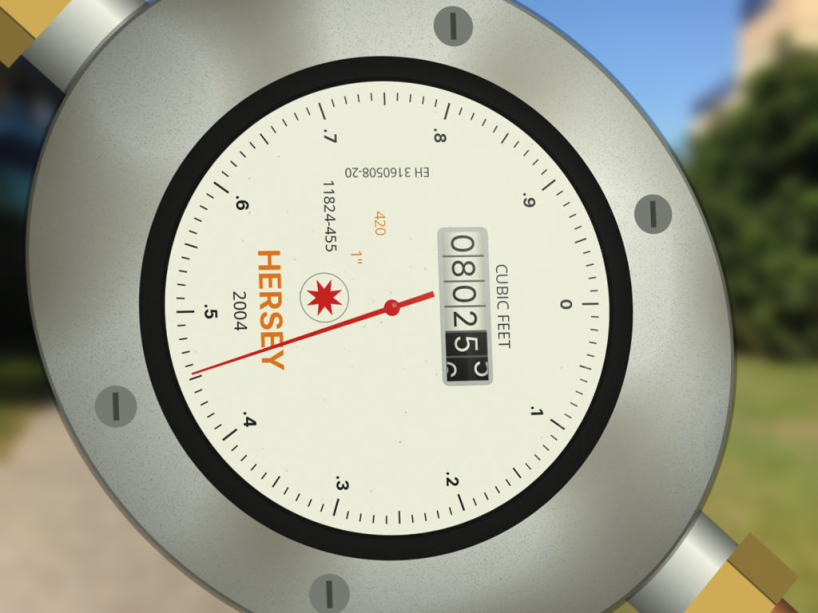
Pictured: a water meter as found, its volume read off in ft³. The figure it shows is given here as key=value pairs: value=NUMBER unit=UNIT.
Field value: value=80255.45 unit=ft³
